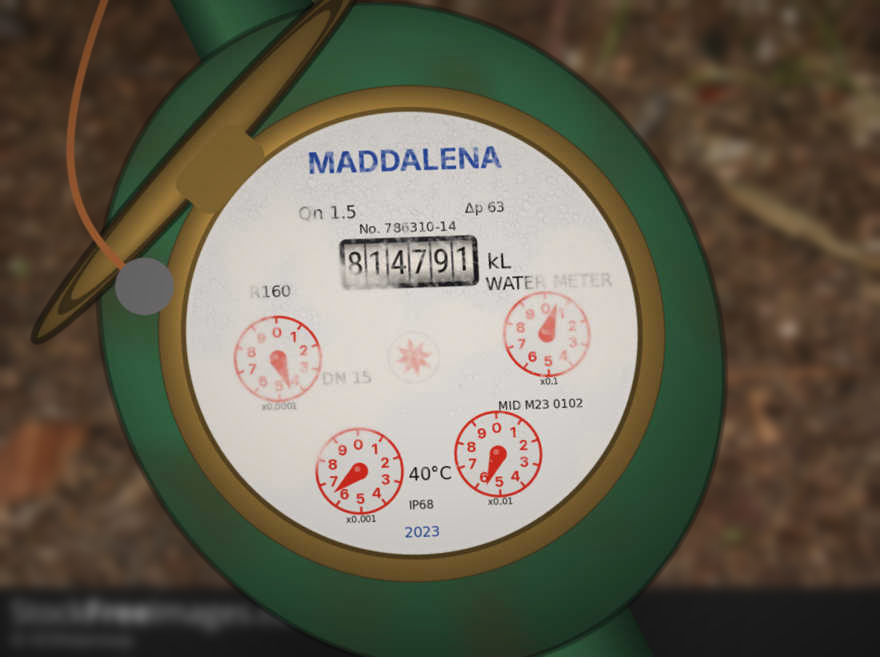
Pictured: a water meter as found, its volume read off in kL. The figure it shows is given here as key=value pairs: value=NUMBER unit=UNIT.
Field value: value=814791.0564 unit=kL
